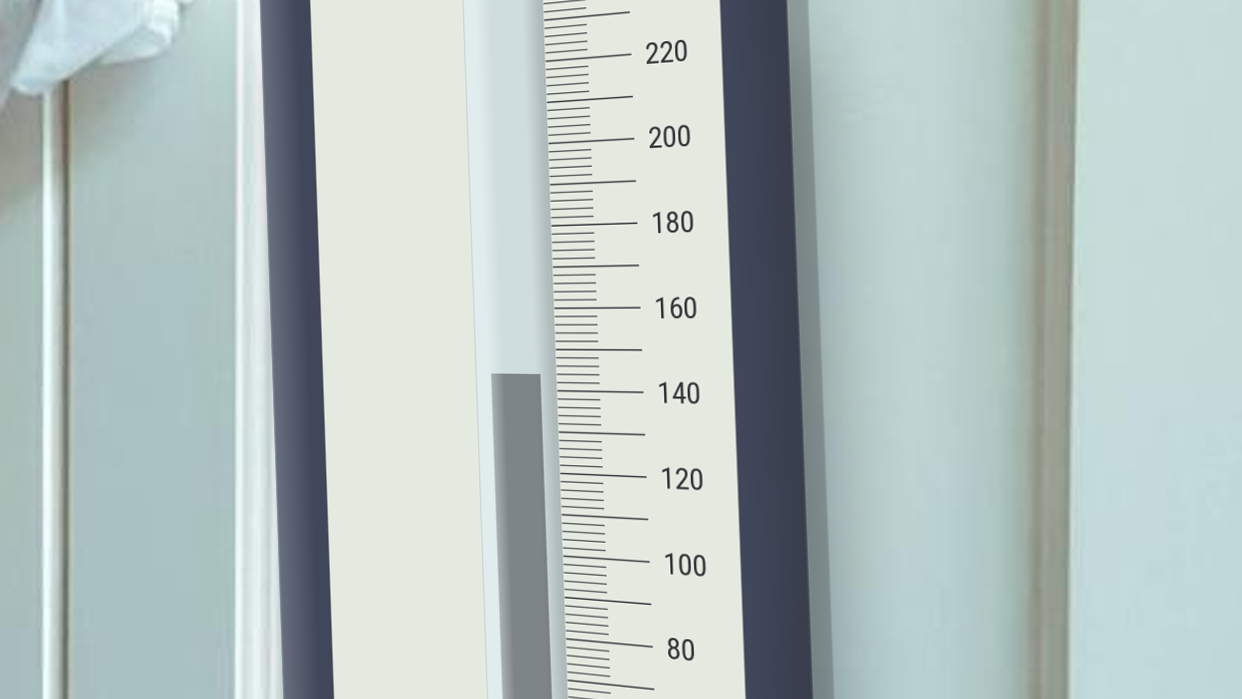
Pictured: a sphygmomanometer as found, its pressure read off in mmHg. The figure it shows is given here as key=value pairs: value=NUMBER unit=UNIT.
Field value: value=144 unit=mmHg
